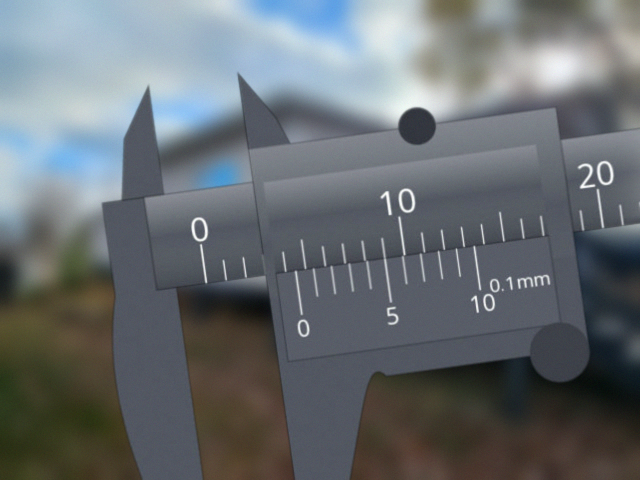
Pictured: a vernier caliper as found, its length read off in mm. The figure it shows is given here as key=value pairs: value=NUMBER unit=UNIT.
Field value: value=4.5 unit=mm
